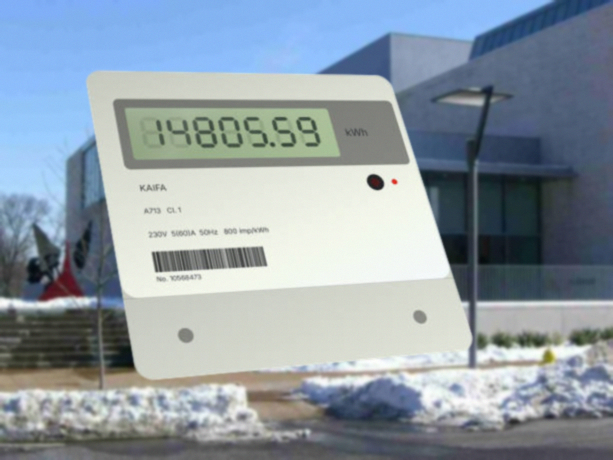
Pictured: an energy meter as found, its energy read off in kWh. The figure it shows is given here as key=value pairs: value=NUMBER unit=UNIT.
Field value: value=14805.59 unit=kWh
